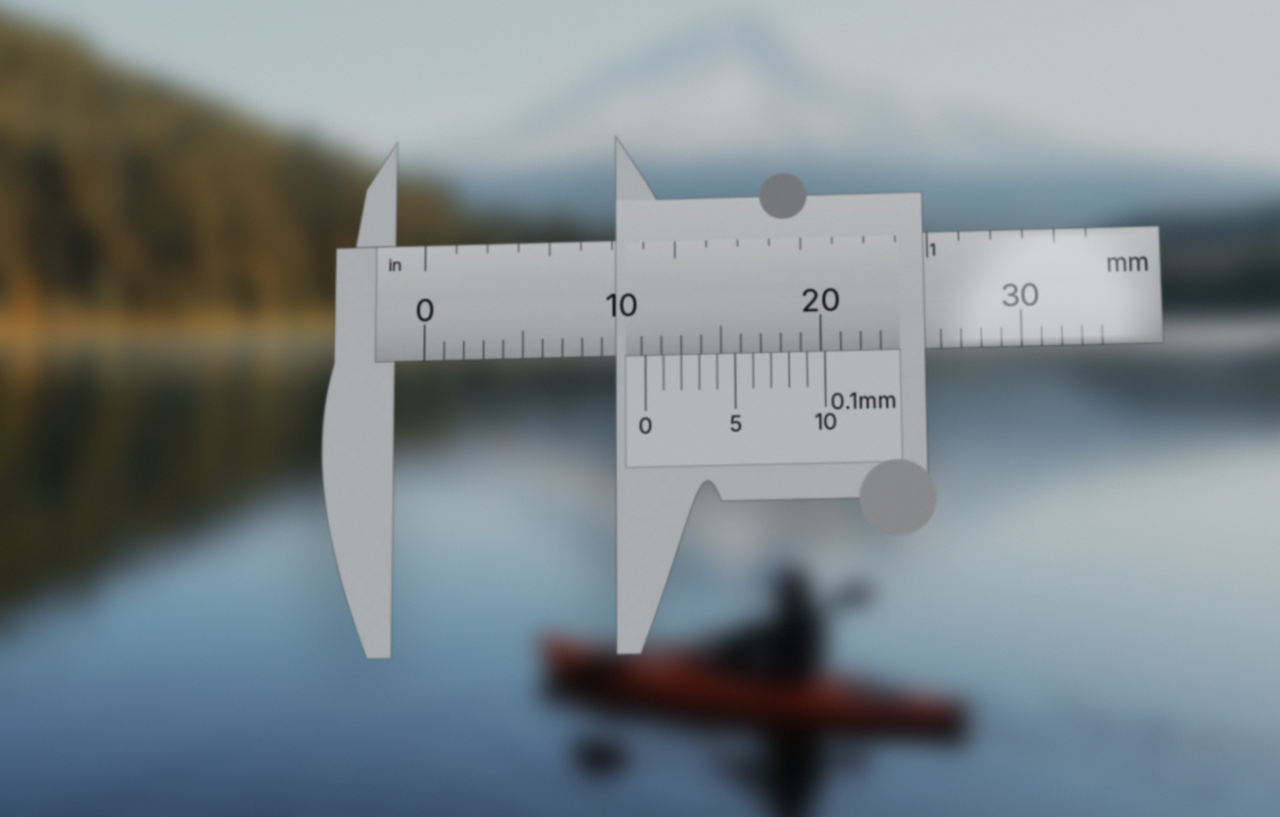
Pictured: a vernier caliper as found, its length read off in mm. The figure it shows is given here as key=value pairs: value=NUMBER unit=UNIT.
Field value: value=11.2 unit=mm
